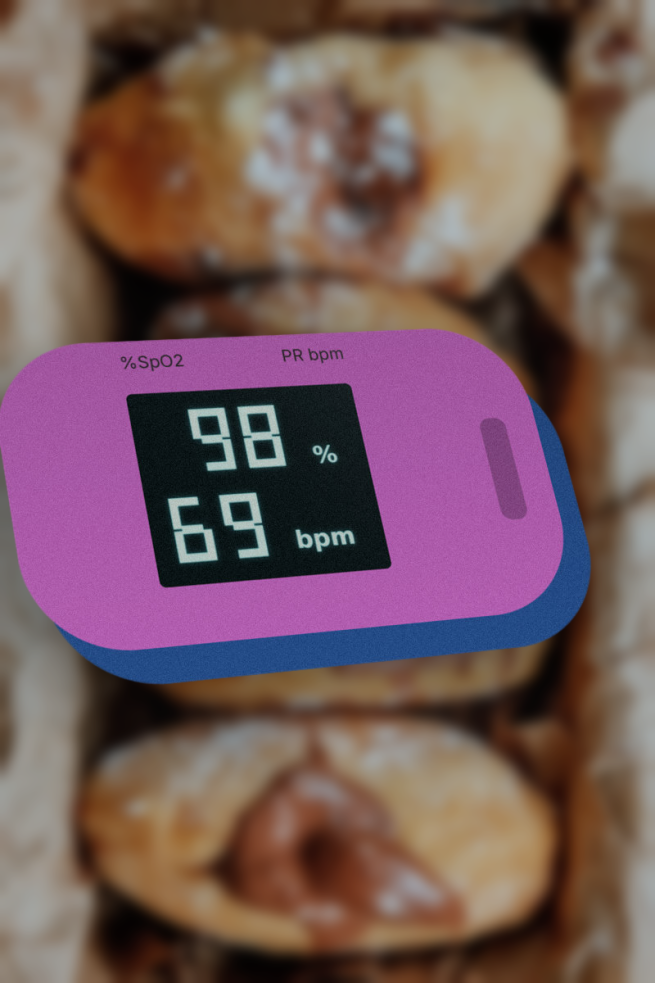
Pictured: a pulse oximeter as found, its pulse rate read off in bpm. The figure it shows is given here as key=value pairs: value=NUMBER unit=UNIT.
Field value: value=69 unit=bpm
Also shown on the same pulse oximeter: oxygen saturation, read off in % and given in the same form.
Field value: value=98 unit=%
